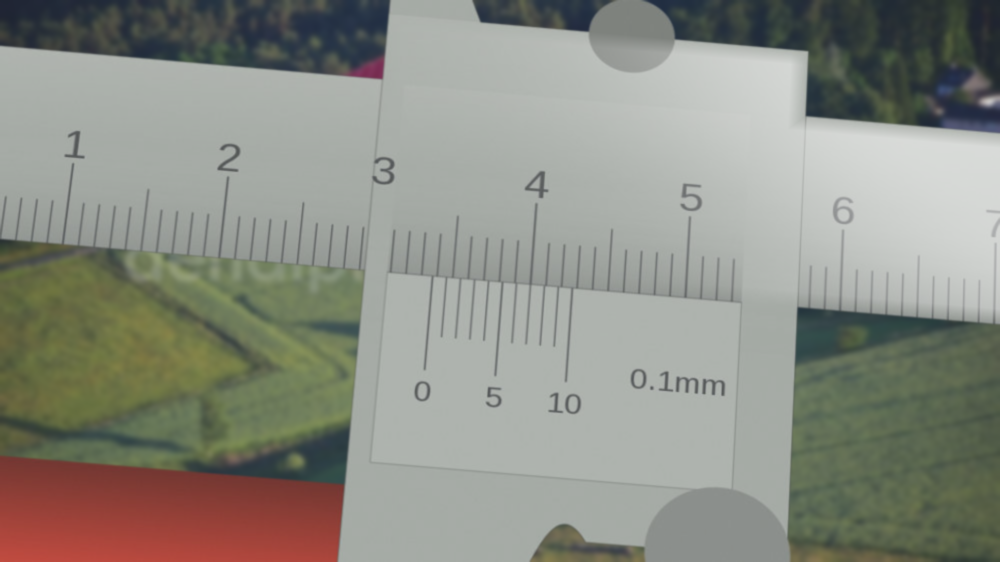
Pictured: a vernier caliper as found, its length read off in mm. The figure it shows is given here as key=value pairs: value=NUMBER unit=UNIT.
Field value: value=33.7 unit=mm
